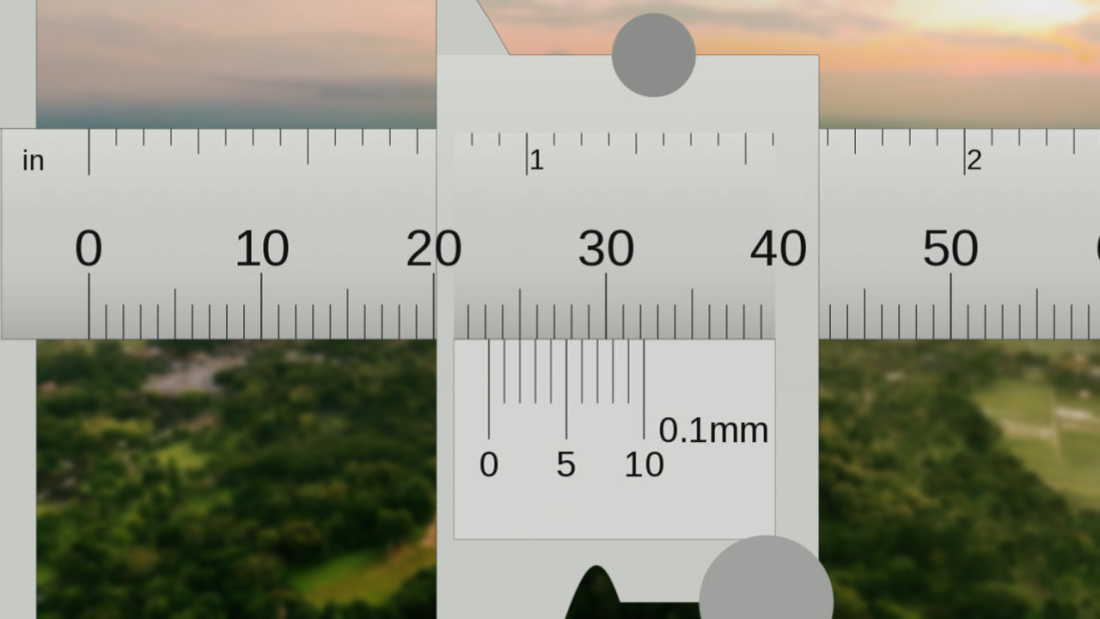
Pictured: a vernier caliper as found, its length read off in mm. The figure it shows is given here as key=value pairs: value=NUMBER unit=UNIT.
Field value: value=23.2 unit=mm
